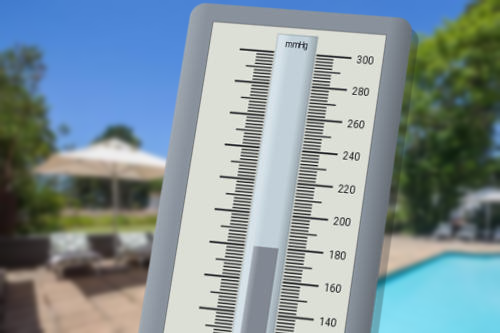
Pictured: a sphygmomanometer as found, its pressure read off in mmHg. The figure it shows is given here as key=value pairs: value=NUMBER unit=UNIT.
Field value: value=180 unit=mmHg
